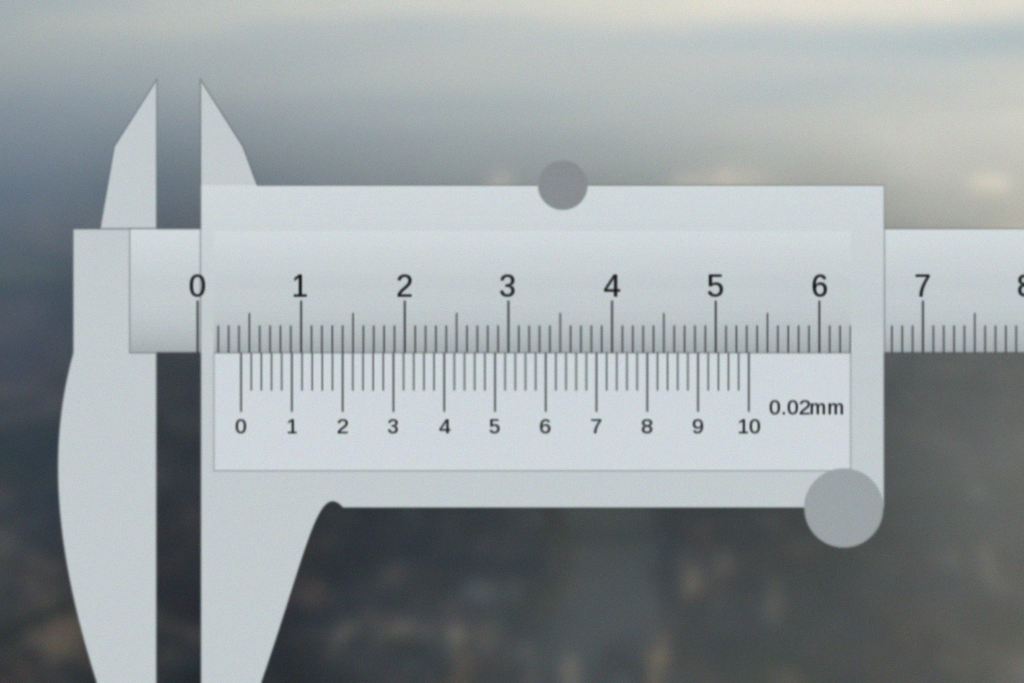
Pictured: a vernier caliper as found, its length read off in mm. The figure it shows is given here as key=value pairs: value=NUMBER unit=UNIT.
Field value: value=4.2 unit=mm
